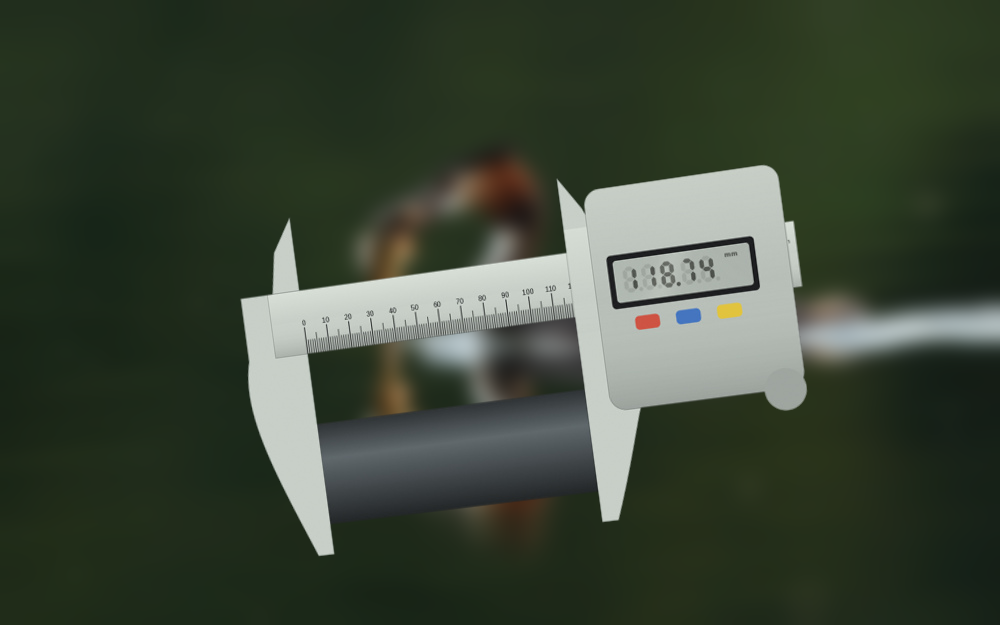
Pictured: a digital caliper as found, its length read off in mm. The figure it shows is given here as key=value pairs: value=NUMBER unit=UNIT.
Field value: value=118.74 unit=mm
